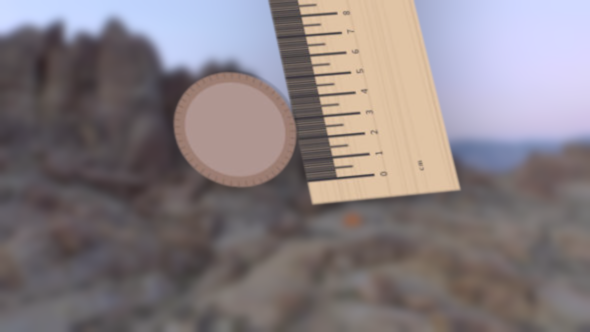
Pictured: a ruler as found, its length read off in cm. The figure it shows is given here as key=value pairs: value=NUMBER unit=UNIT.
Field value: value=5.5 unit=cm
